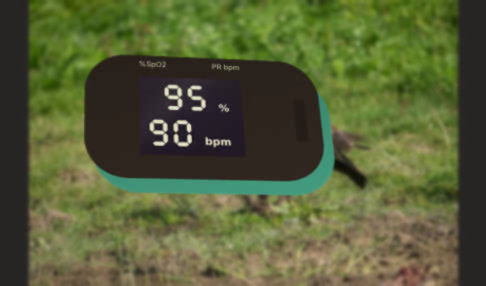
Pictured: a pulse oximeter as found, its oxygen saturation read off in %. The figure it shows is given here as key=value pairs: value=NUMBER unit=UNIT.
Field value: value=95 unit=%
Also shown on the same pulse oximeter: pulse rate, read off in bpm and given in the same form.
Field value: value=90 unit=bpm
